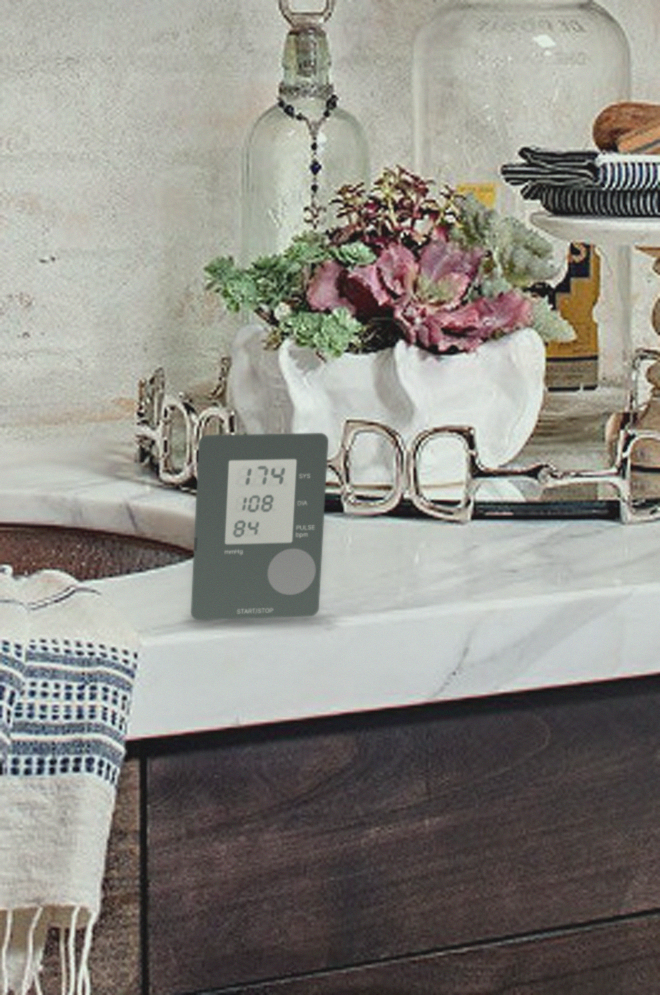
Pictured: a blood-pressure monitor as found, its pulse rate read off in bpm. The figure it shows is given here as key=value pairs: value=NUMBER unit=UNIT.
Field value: value=84 unit=bpm
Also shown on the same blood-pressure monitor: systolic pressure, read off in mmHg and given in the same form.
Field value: value=174 unit=mmHg
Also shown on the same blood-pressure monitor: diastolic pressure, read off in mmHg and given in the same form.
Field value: value=108 unit=mmHg
